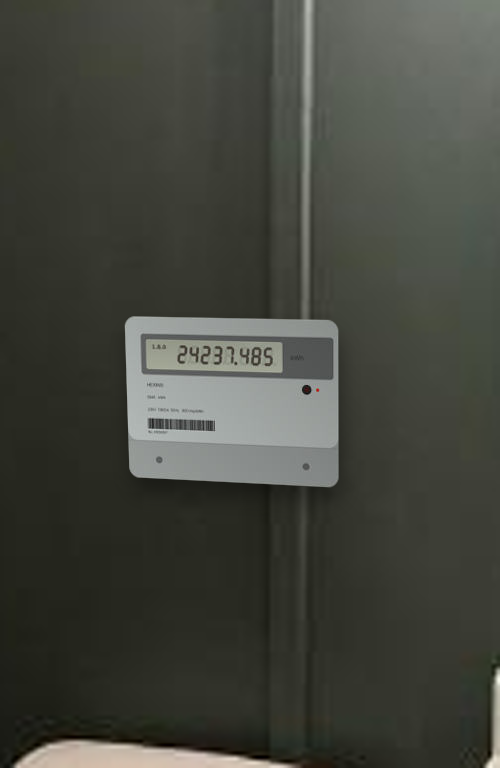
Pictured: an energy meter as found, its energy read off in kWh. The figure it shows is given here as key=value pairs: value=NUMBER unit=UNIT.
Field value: value=24237.485 unit=kWh
